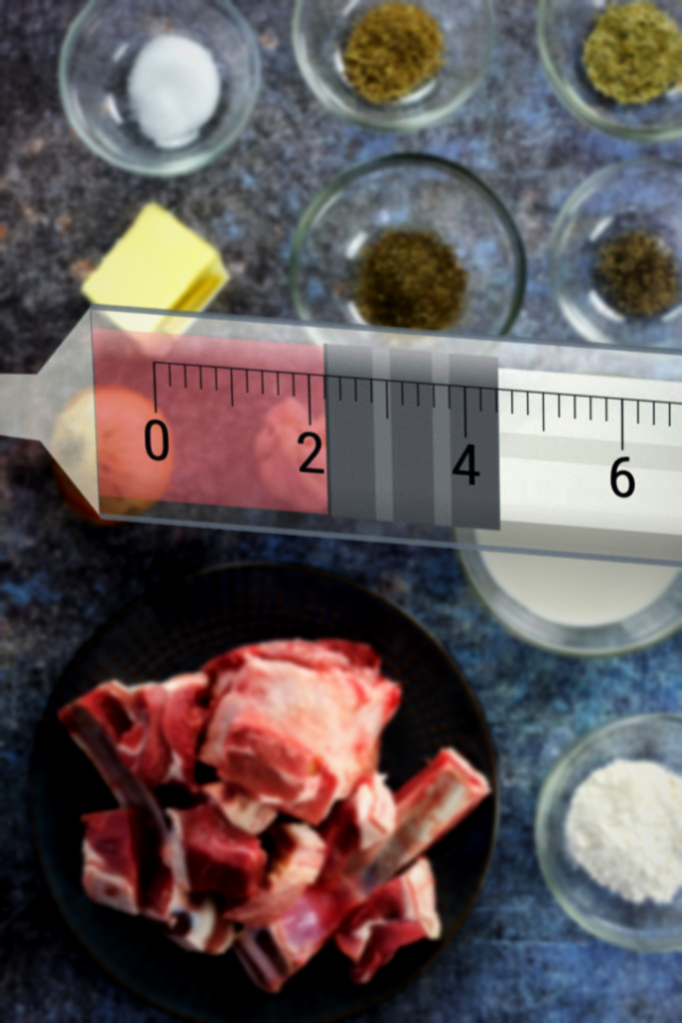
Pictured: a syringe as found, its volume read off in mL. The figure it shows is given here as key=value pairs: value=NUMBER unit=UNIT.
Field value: value=2.2 unit=mL
